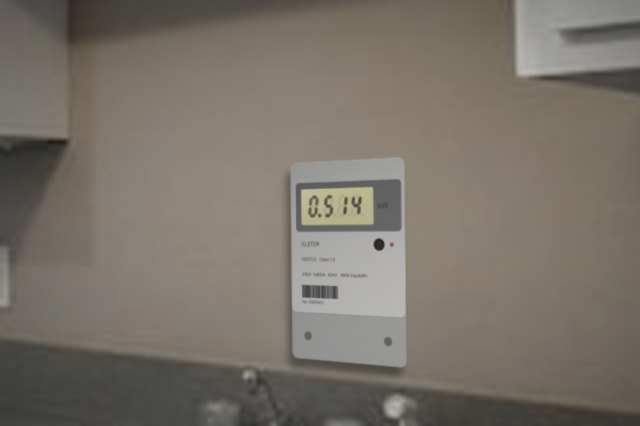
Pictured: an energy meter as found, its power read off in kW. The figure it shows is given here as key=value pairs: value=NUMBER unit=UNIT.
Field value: value=0.514 unit=kW
